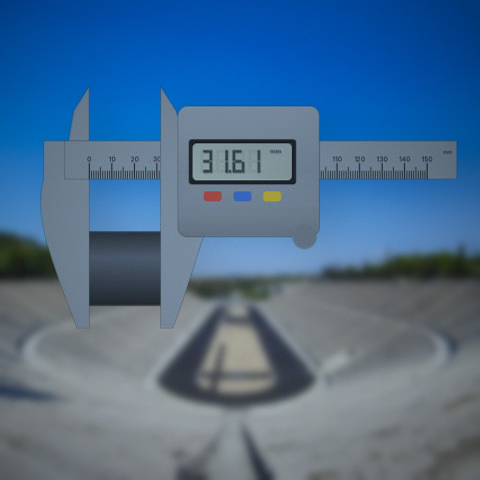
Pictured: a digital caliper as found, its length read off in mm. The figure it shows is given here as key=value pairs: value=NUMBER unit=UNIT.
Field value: value=31.61 unit=mm
